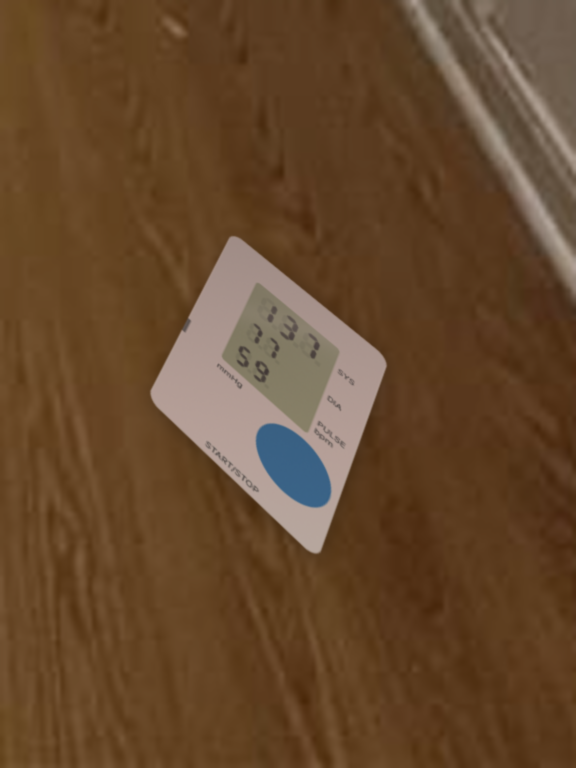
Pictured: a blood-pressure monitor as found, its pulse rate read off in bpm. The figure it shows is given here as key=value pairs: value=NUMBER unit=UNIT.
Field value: value=59 unit=bpm
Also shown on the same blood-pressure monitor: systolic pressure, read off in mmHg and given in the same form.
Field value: value=137 unit=mmHg
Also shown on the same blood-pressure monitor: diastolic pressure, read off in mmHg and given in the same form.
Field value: value=77 unit=mmHg
